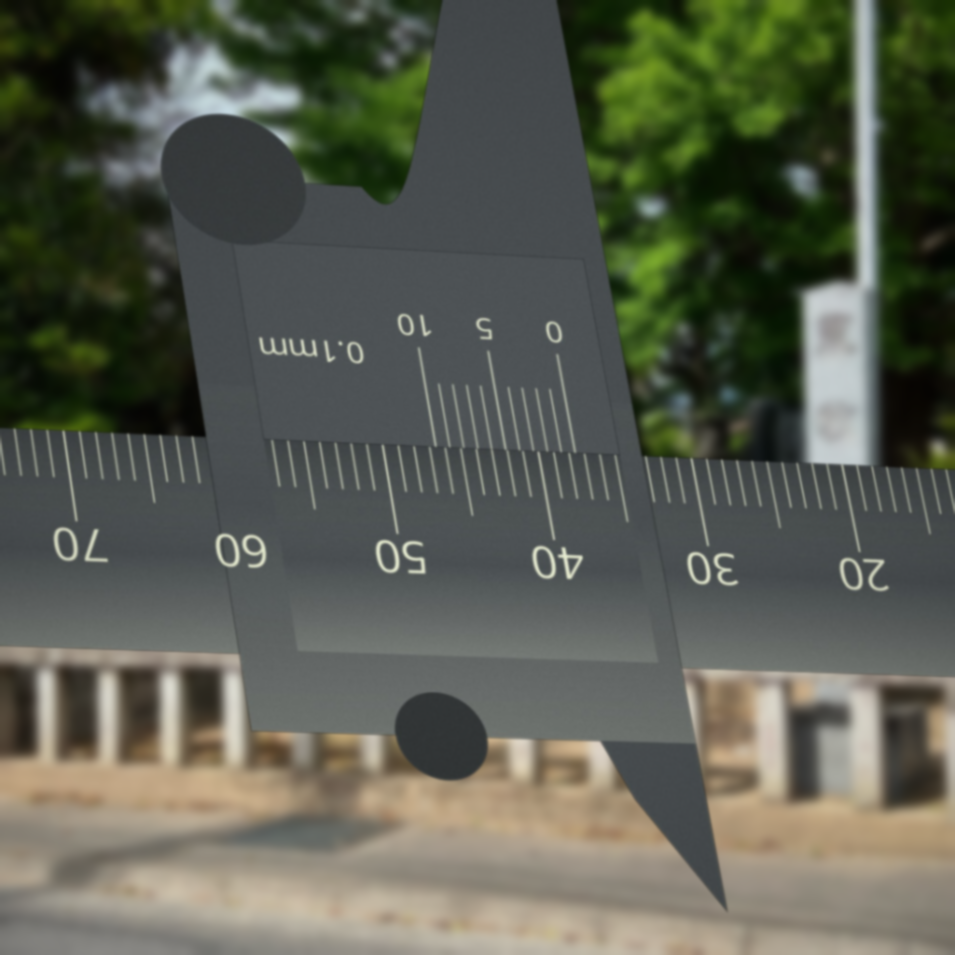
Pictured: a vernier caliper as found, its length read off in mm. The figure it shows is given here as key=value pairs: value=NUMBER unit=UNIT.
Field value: value=37.6 unit=mm
